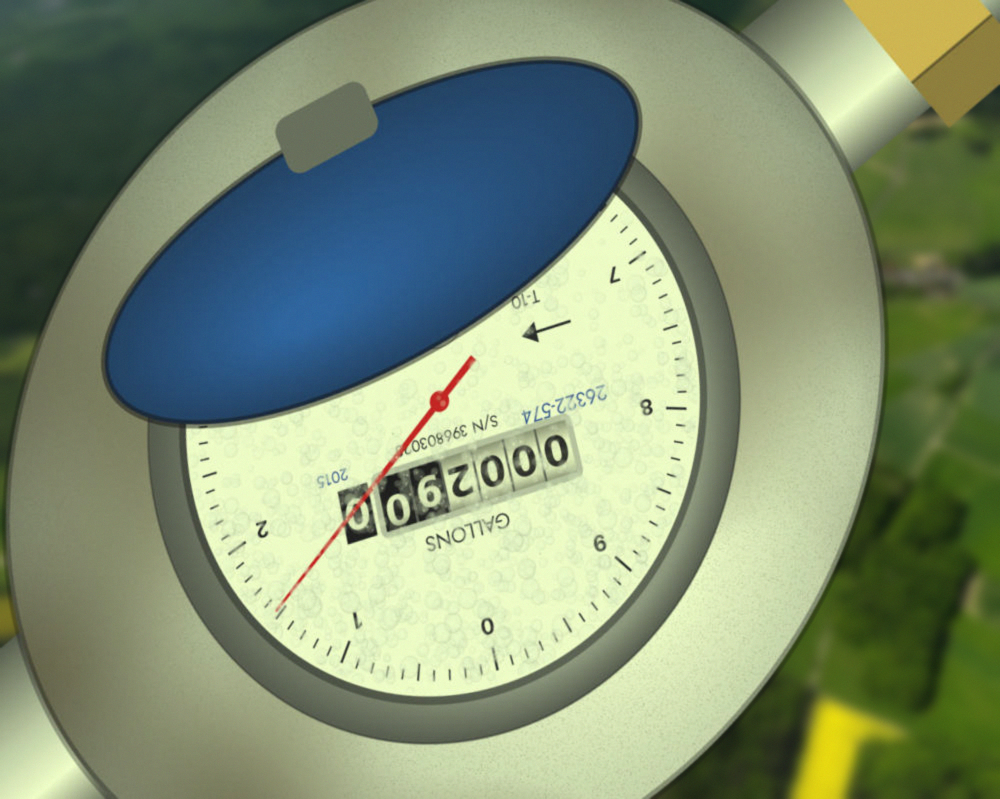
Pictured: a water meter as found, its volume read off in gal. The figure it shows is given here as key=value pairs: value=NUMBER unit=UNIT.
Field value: value=2901.5 unit=gal
